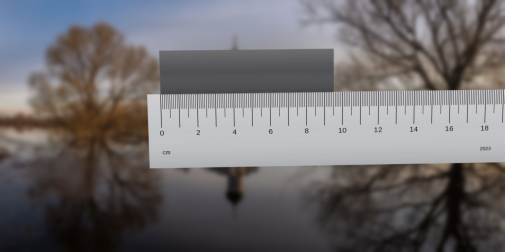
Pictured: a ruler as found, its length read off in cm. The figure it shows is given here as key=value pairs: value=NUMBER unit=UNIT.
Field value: value=9.5 unit=cm
